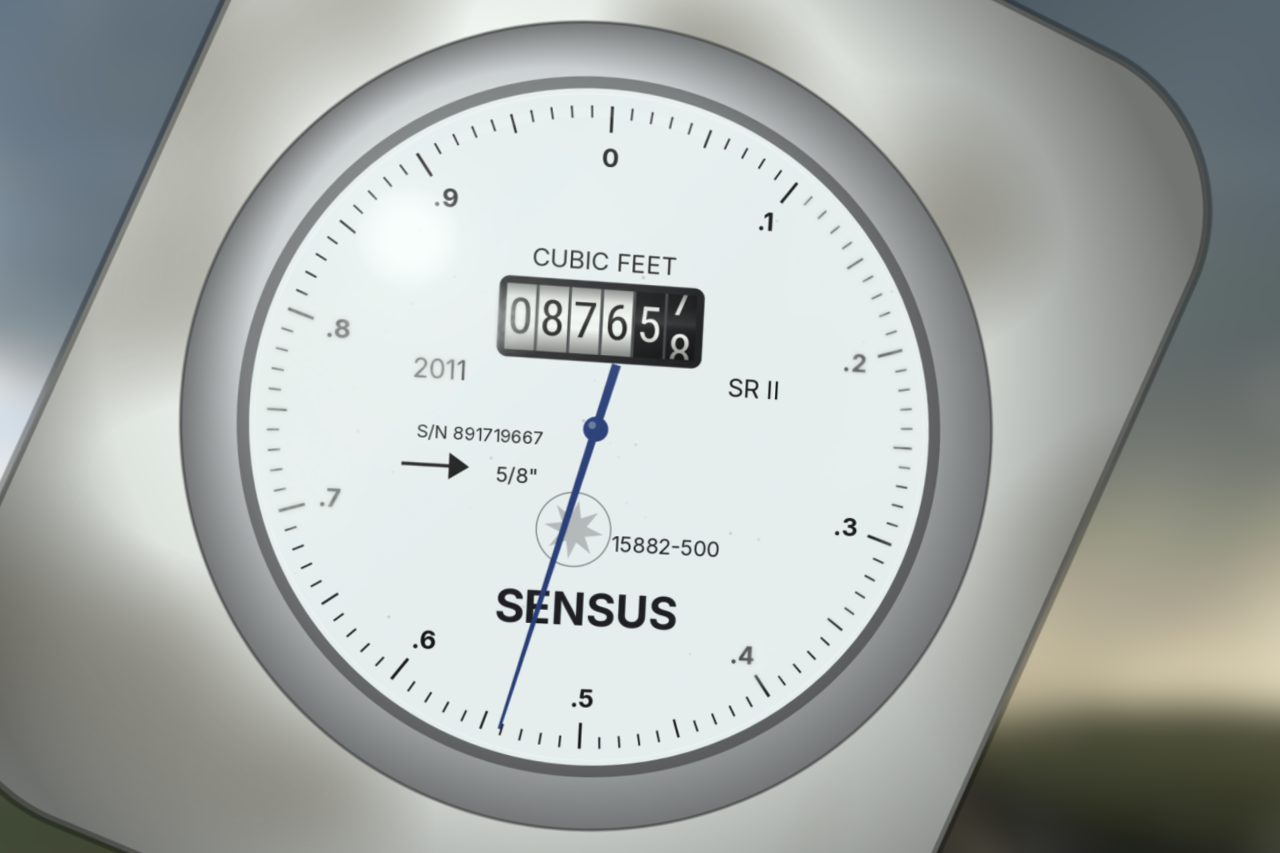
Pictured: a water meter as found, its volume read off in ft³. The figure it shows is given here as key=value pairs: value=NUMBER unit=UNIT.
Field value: value=87657.54 unit=ft³
